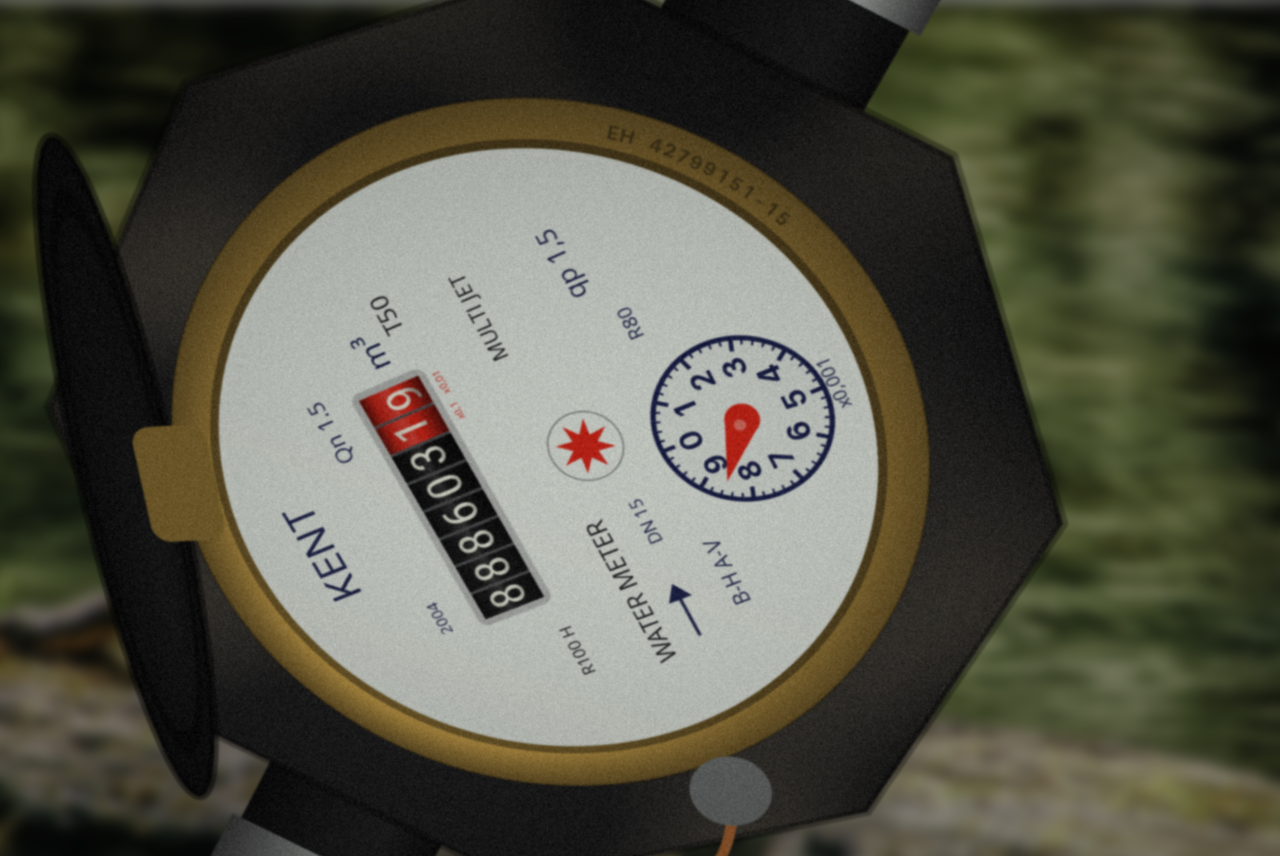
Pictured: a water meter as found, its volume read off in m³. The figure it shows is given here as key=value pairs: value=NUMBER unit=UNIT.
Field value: value=888603.188 unit=m³
